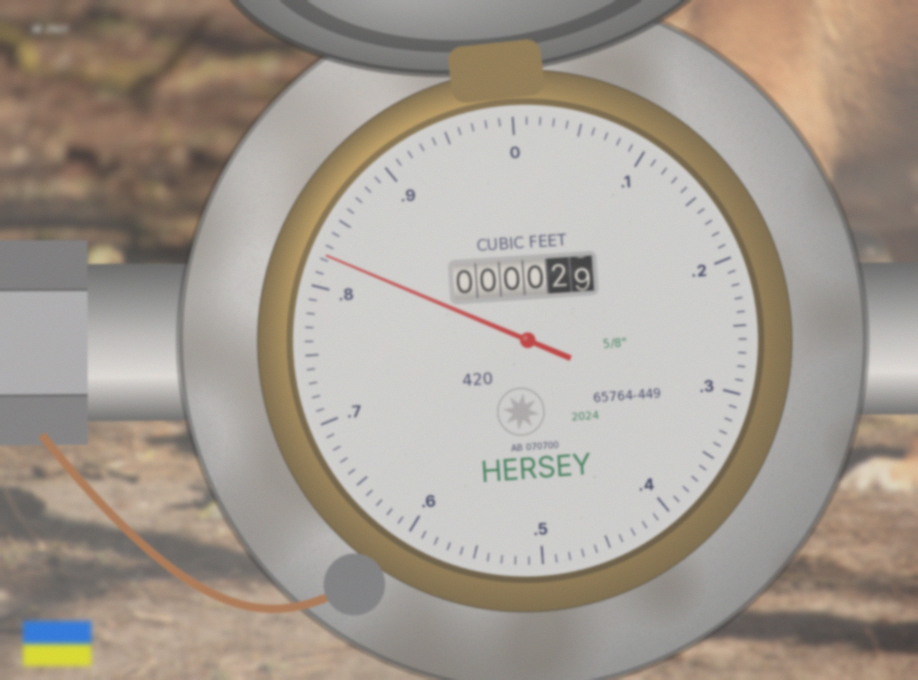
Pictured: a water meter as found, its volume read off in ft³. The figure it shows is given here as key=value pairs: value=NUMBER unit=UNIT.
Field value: value=28.82 unit=ft³
